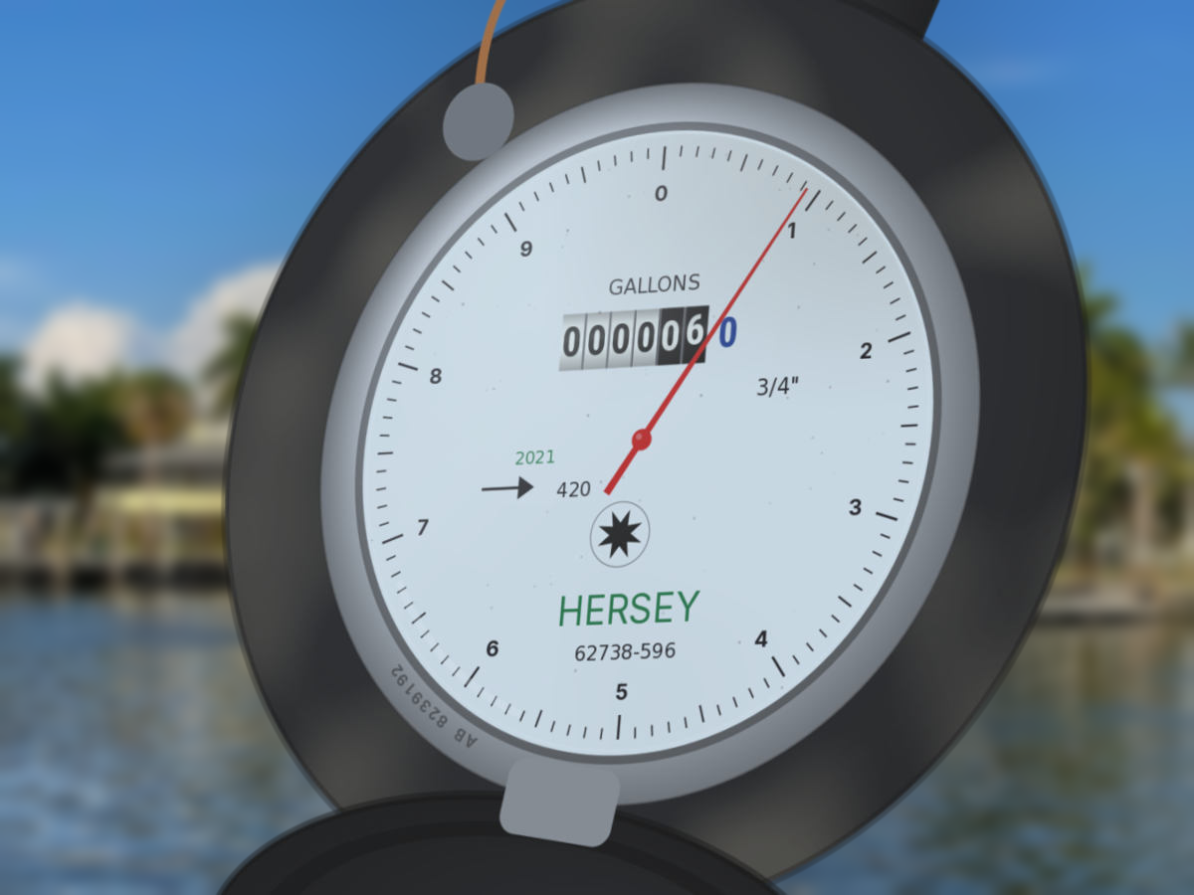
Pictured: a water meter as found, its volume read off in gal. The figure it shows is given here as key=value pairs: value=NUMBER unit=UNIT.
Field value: value=60.9 unit=gal
